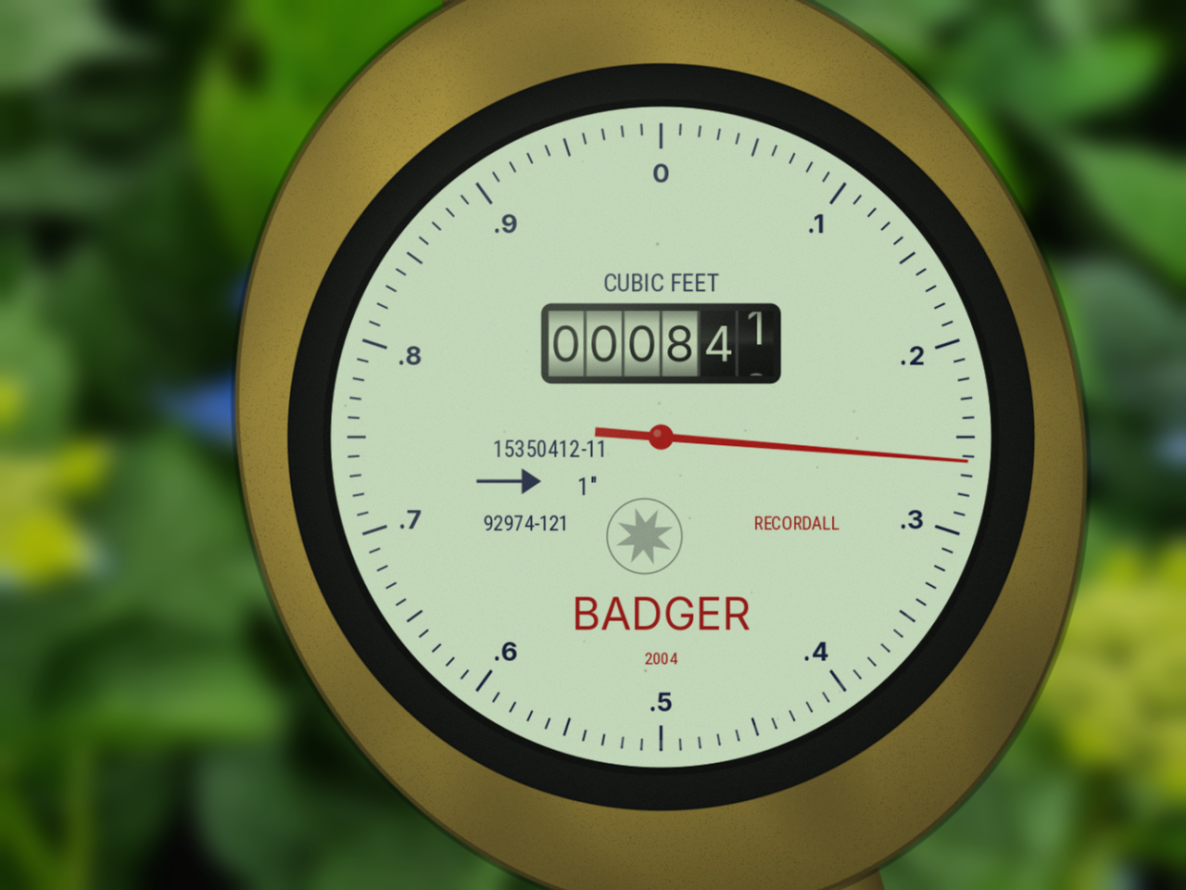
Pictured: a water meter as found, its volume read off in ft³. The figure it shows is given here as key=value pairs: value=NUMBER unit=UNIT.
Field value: value=841.26 unit=ft³
